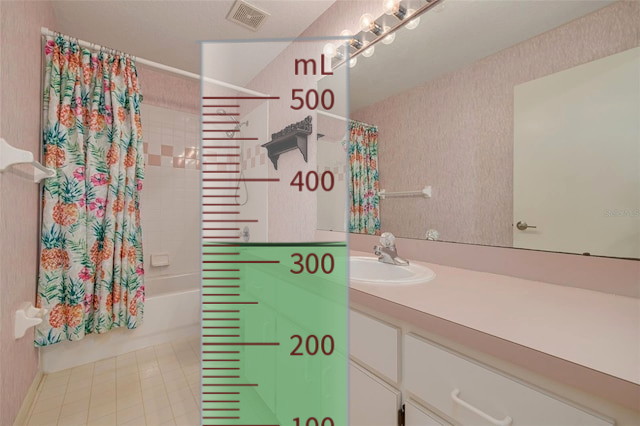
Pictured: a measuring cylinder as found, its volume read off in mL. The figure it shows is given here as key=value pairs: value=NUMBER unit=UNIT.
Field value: value=320 unit=mL
